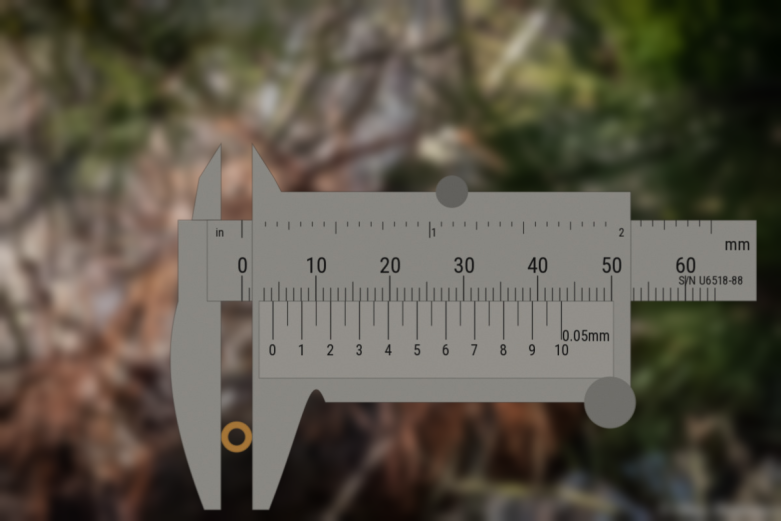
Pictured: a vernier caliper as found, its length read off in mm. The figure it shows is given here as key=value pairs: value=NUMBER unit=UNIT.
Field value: value=4.2 unit=mm
